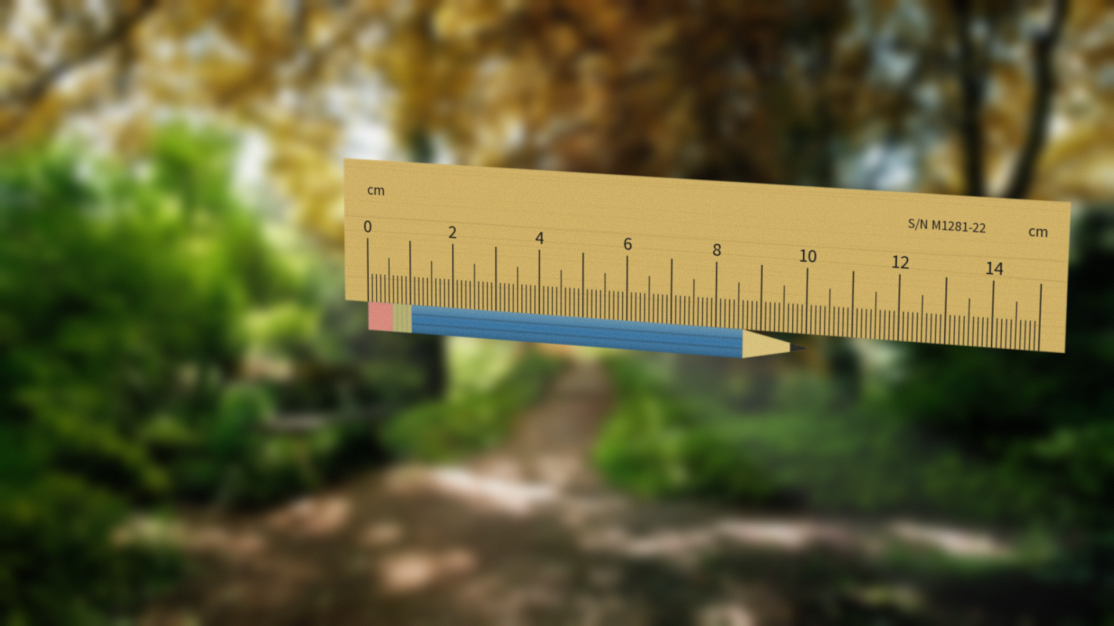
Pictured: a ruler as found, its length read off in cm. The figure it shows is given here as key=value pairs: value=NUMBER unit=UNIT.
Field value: value=10 unit=cm
